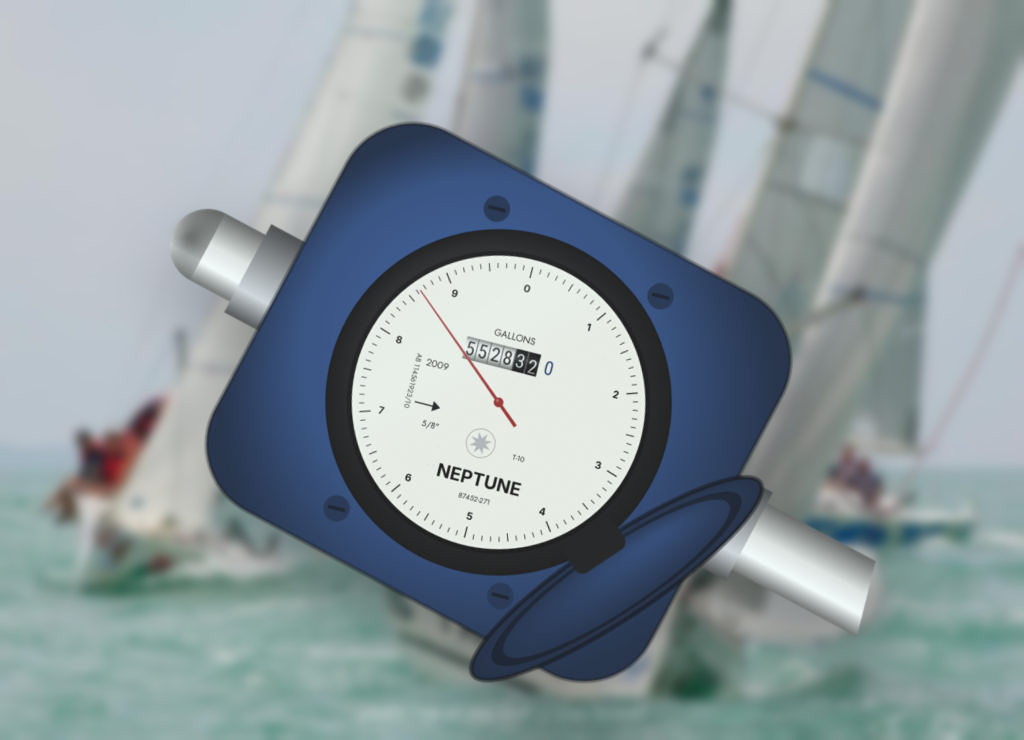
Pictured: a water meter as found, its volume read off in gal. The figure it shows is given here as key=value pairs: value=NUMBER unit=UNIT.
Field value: value=5528318.6 unit=gal
